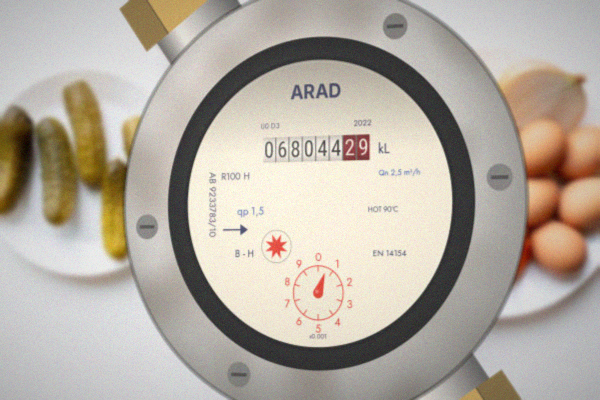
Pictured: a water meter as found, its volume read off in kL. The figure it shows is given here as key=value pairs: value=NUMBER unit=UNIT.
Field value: value=68044.290 unit=kL
